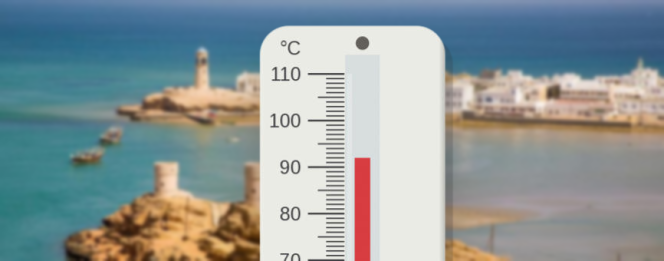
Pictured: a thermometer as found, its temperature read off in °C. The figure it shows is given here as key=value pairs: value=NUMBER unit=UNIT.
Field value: value=92 unit=°C
